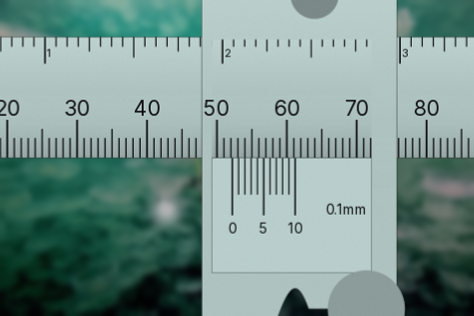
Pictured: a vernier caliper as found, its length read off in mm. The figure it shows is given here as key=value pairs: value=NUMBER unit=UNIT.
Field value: value=52.2 unit=mm
